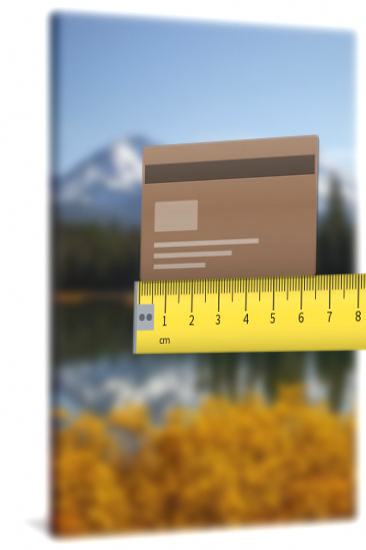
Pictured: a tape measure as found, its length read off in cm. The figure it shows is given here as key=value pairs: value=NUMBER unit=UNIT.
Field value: value=6.5 unit=cm
